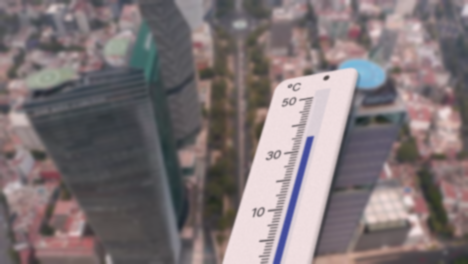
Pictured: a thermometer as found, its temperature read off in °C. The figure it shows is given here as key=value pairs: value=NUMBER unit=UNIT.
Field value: value=35 unit=°C
